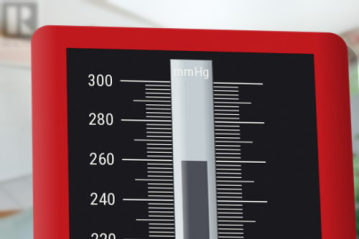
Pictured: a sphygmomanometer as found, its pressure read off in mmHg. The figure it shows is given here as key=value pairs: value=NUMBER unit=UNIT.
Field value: value=260 unit=mmHg
